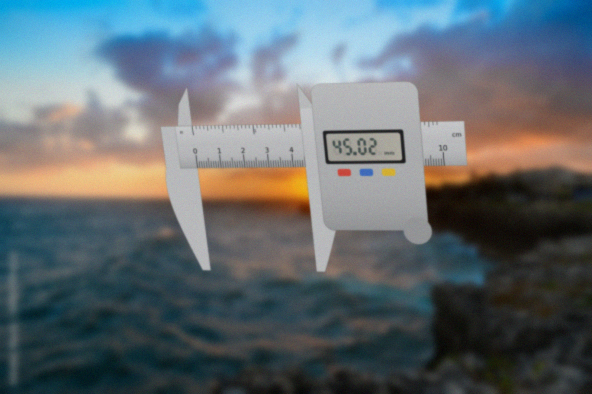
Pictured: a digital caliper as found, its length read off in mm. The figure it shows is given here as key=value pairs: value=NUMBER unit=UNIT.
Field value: value=45.02 unit=mm
